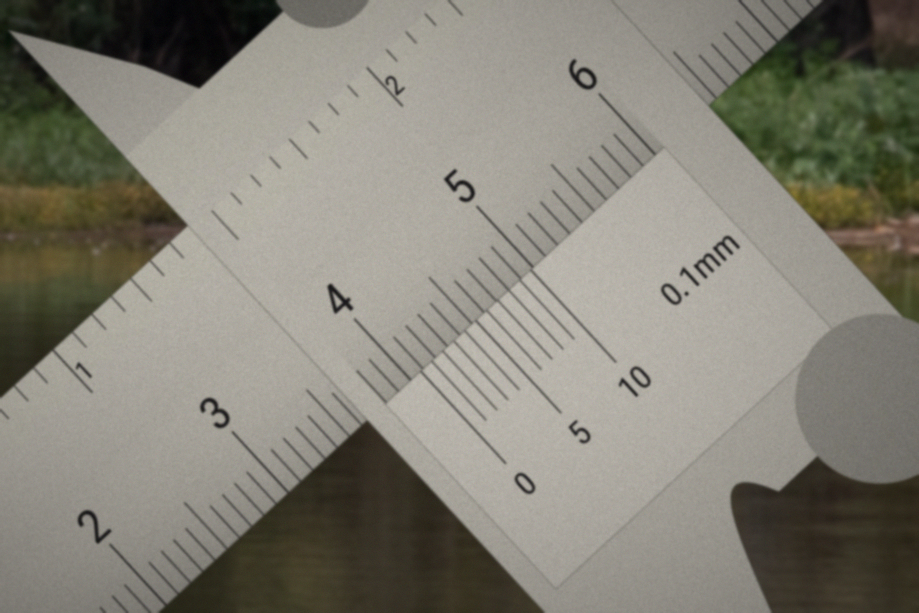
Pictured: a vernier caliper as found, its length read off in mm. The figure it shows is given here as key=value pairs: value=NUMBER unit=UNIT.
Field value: value=40.8 unit=mm
